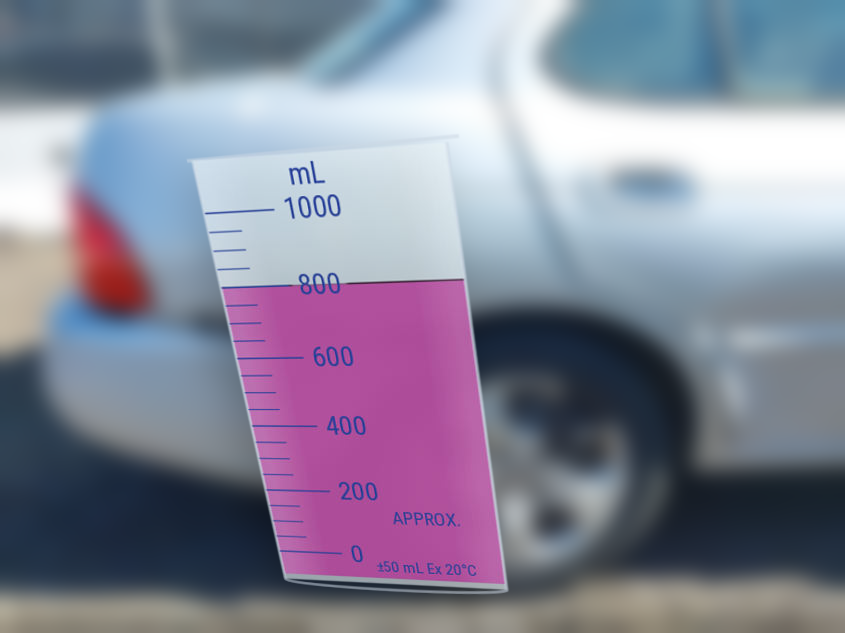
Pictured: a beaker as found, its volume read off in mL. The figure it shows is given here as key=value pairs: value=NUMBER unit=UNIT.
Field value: value=800 unit=mL
